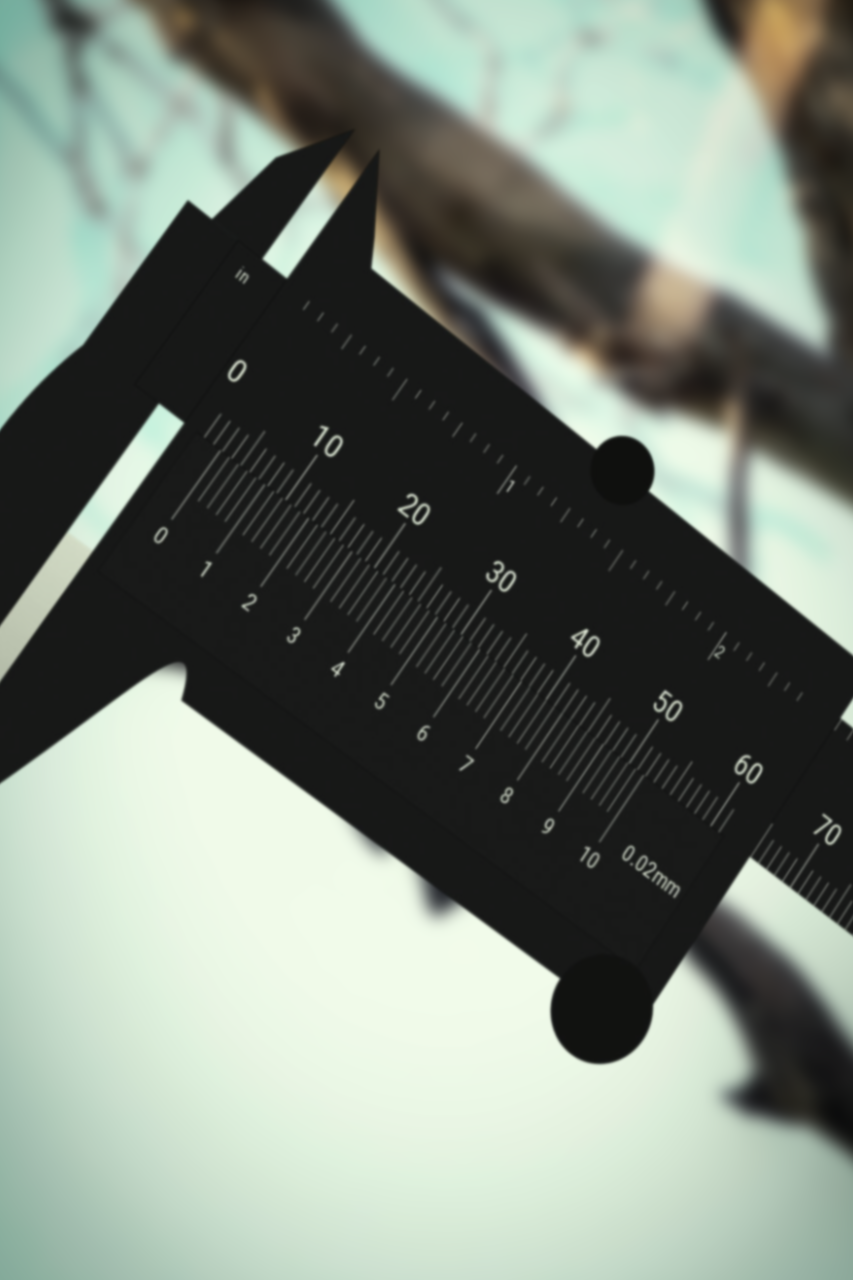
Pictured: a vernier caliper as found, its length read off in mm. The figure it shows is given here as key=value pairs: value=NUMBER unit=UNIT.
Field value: value=2.8 unit=mm
